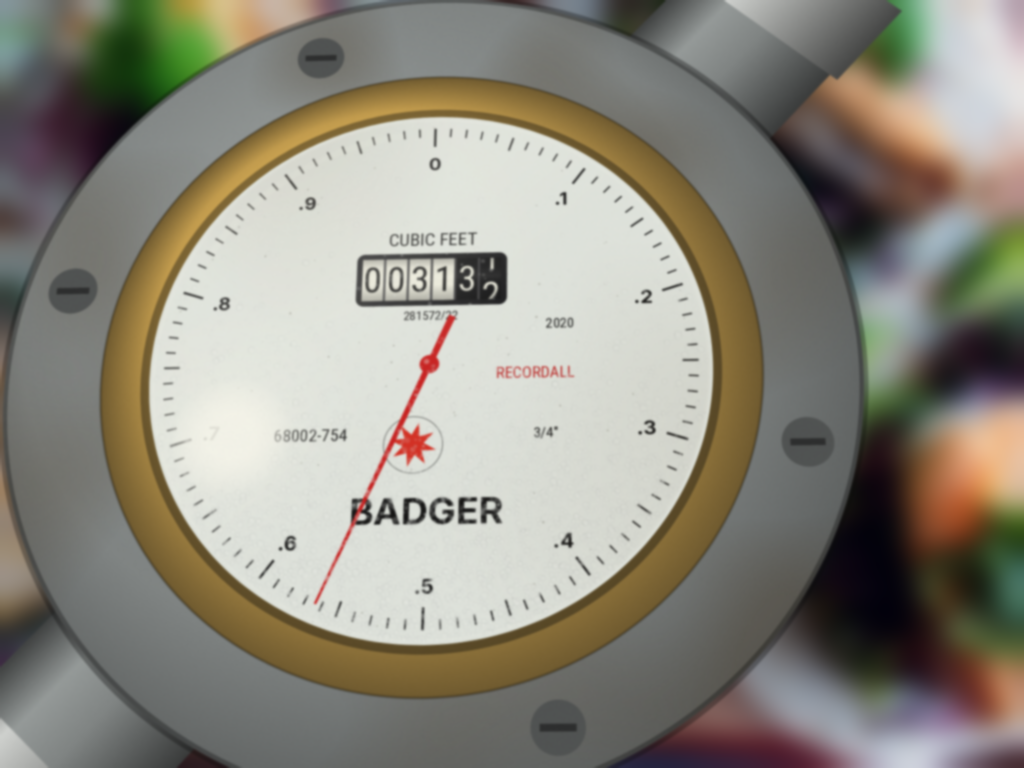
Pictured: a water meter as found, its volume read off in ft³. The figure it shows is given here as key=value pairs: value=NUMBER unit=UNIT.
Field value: value=3131.56 unit=ft³
